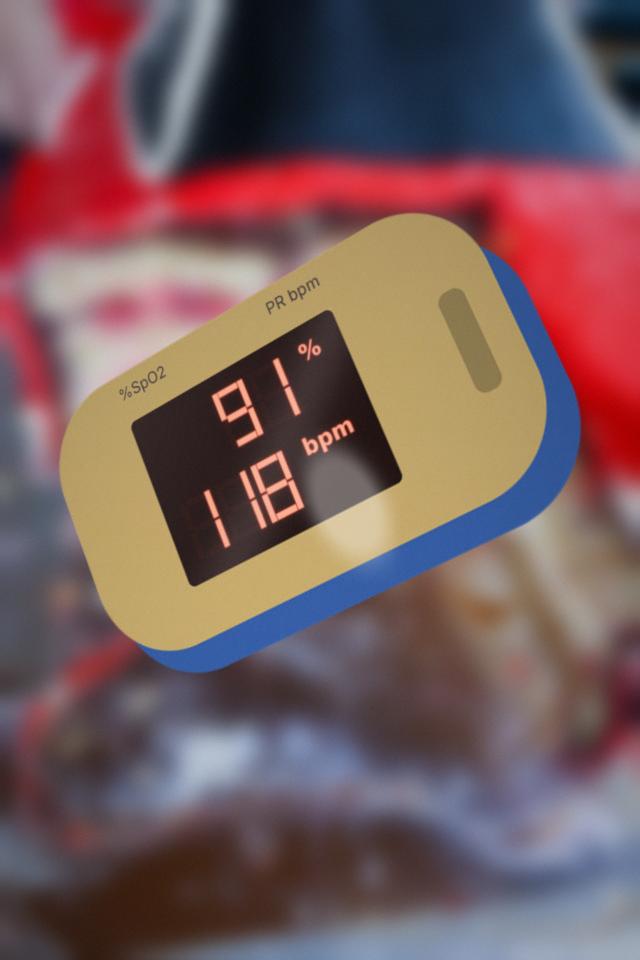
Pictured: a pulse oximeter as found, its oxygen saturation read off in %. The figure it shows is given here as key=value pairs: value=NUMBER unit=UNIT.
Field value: value=91 unit=%
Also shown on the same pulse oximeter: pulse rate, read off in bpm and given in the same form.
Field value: value=118 unit=bpm
